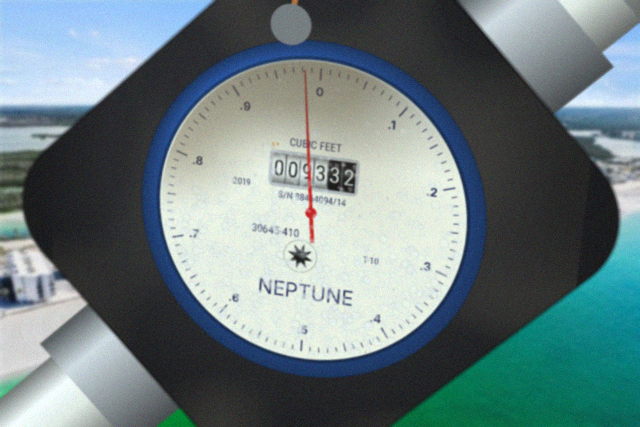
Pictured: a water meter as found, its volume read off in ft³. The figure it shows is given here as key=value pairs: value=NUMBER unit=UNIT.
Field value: value=9331.98 unit=ft³
